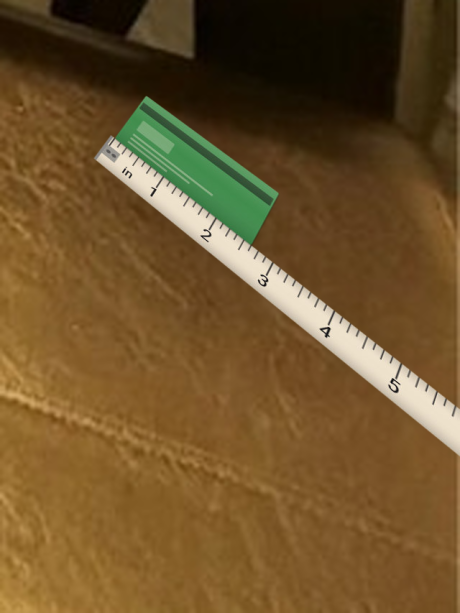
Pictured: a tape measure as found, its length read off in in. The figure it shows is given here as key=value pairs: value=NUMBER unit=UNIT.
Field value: value=2.625 unit=in
